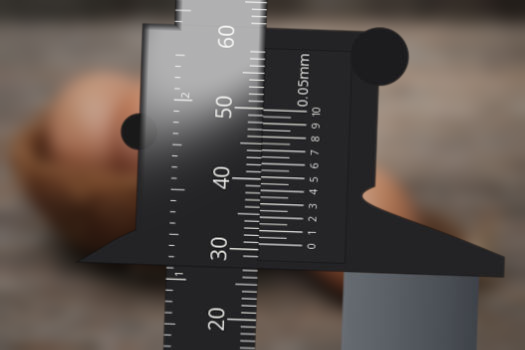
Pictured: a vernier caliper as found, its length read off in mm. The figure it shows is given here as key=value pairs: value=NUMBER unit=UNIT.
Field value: value=30.8 unit=mm
